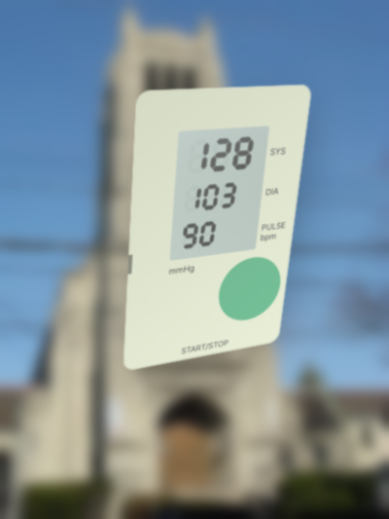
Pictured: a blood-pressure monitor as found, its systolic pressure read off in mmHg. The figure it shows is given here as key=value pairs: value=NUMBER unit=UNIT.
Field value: value=128 unit=mmHg
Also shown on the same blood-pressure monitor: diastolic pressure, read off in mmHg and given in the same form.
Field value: value=103 unit=mmHg
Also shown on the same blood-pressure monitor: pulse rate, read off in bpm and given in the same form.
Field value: value=90 unit=bpm
